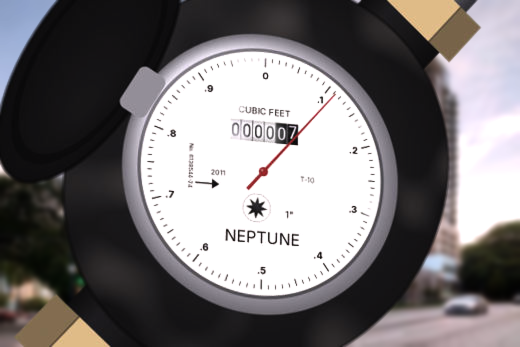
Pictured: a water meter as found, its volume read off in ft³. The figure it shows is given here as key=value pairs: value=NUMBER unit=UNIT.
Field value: value=7.11 unit=ft³
